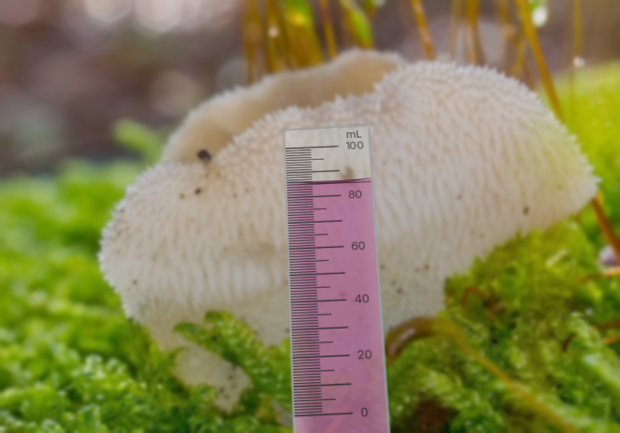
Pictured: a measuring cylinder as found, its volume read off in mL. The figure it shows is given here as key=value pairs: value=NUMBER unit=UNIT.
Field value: value=85 unit=mL
